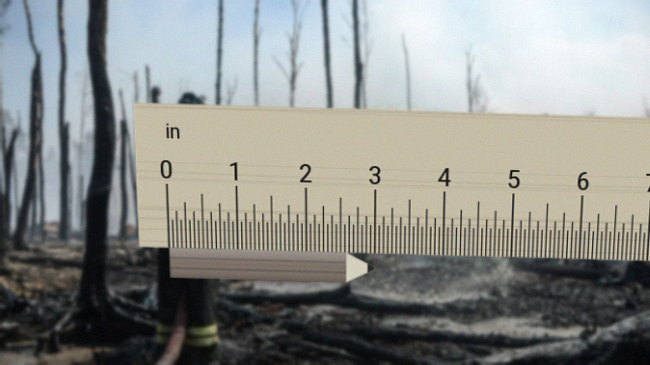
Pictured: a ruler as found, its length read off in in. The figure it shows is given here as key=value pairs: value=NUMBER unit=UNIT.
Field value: value=3 unit=in
